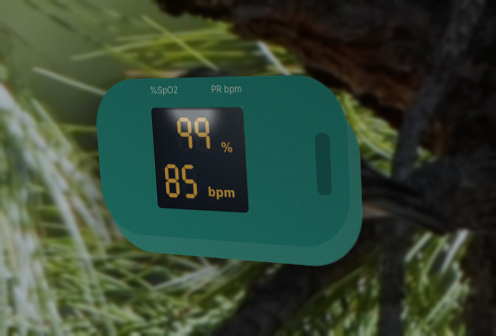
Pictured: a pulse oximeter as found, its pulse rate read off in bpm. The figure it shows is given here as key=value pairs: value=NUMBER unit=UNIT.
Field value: value=85 unit=bpm
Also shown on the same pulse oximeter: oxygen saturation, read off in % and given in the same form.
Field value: value=99 unit=%
